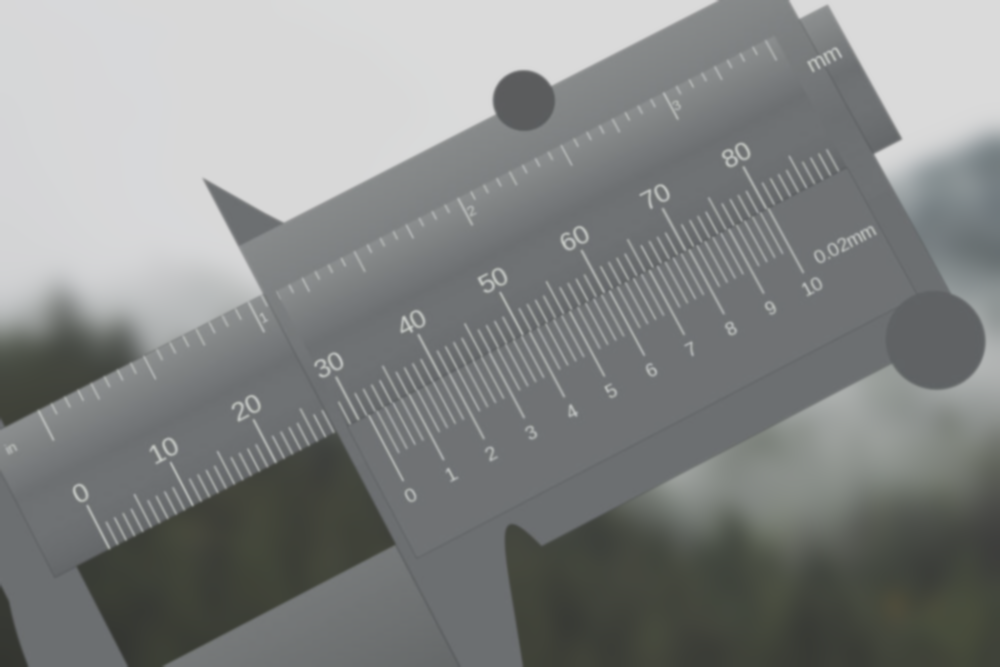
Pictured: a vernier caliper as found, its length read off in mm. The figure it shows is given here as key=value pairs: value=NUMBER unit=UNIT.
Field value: value=31.2 unit=mm
